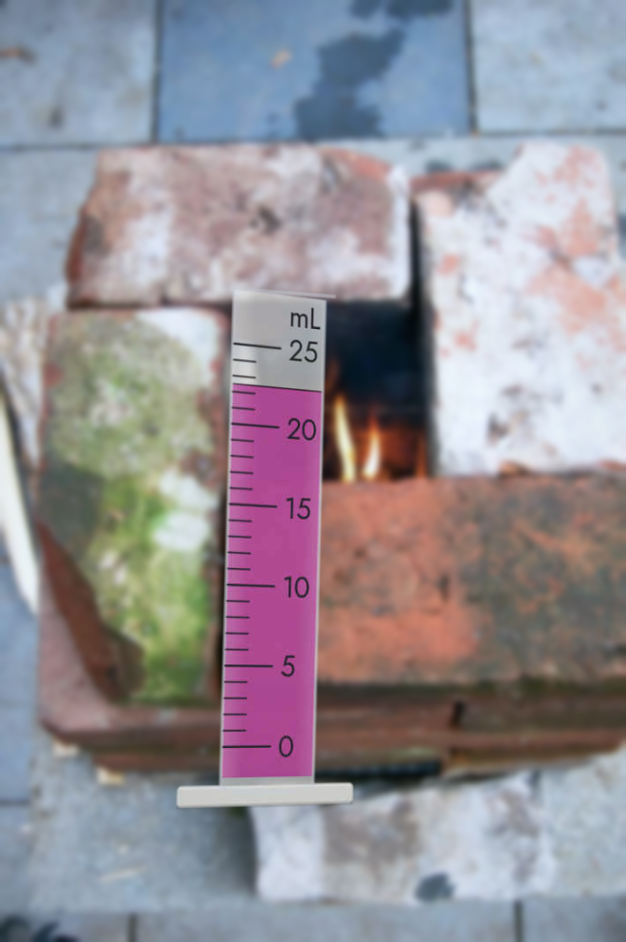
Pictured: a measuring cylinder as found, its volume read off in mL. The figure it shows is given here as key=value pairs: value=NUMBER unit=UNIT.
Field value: value=22.5 unit=mL
